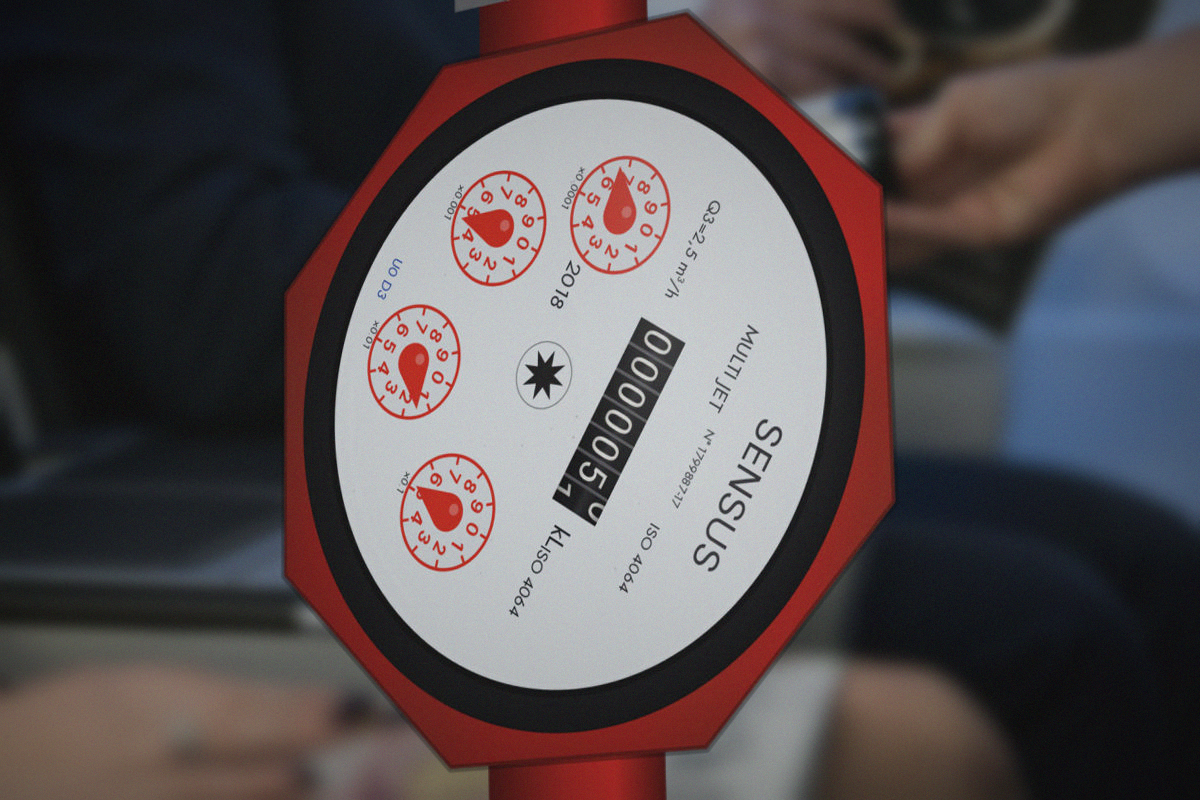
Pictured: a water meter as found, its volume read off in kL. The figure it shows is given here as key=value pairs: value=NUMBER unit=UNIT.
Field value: value=50.5146 unit=kL
